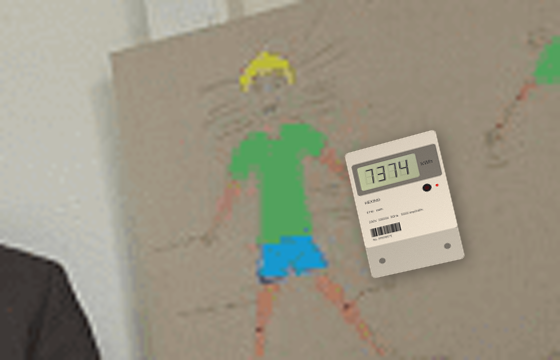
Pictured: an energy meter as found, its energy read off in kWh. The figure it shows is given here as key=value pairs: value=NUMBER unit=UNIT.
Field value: value=7374 unit=kWh
